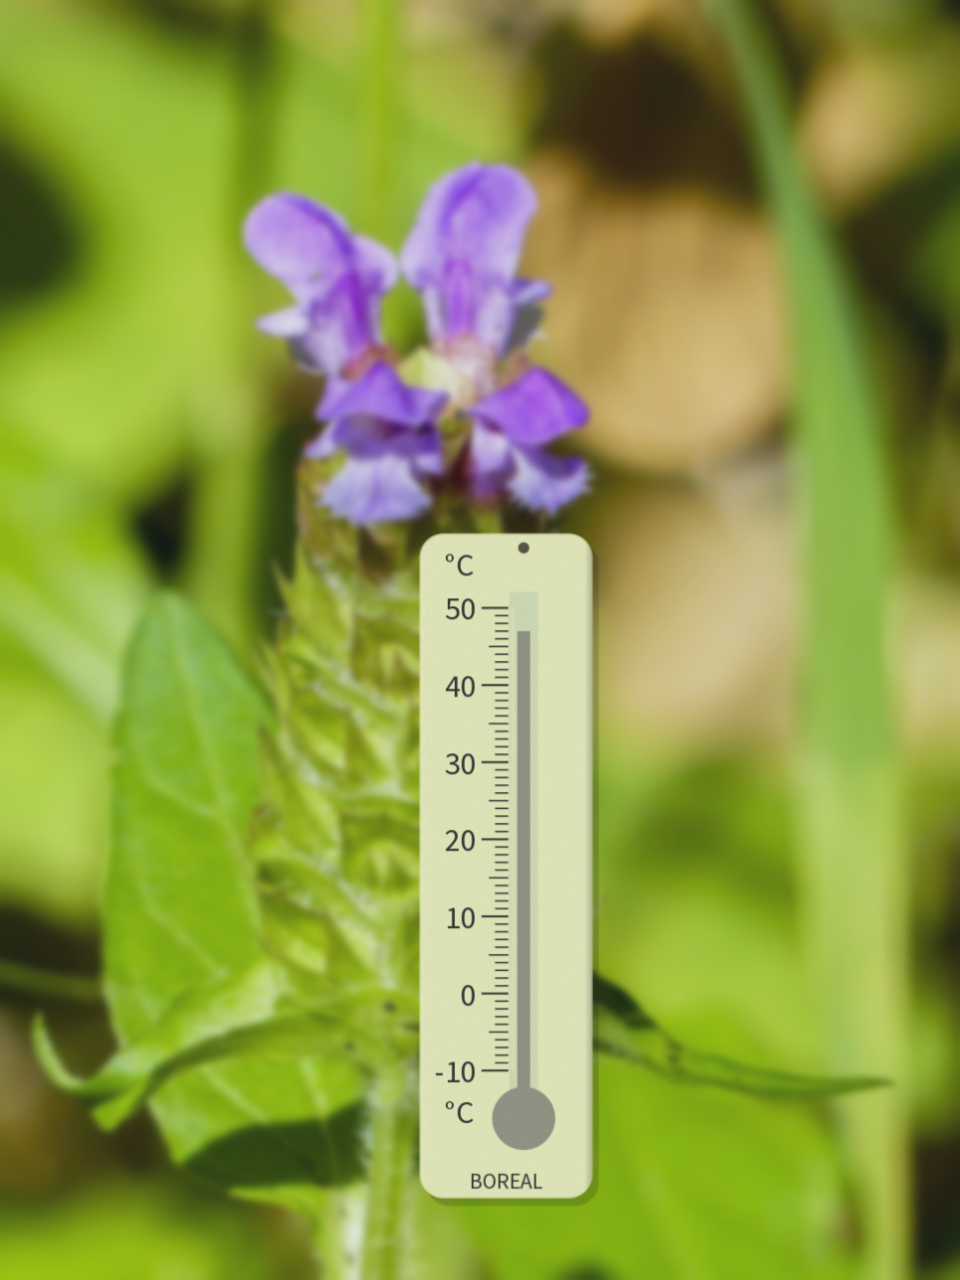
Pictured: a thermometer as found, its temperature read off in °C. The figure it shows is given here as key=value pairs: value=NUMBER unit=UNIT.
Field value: value=47 unit=°C
